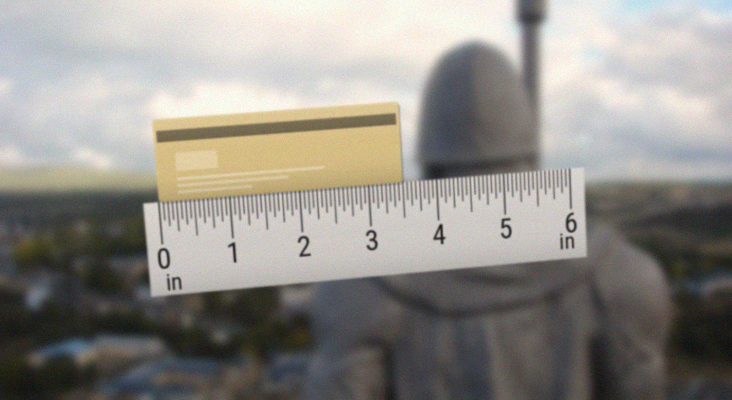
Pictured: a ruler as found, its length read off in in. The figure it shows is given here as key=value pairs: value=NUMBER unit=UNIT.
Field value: value=3.5 unit=in
